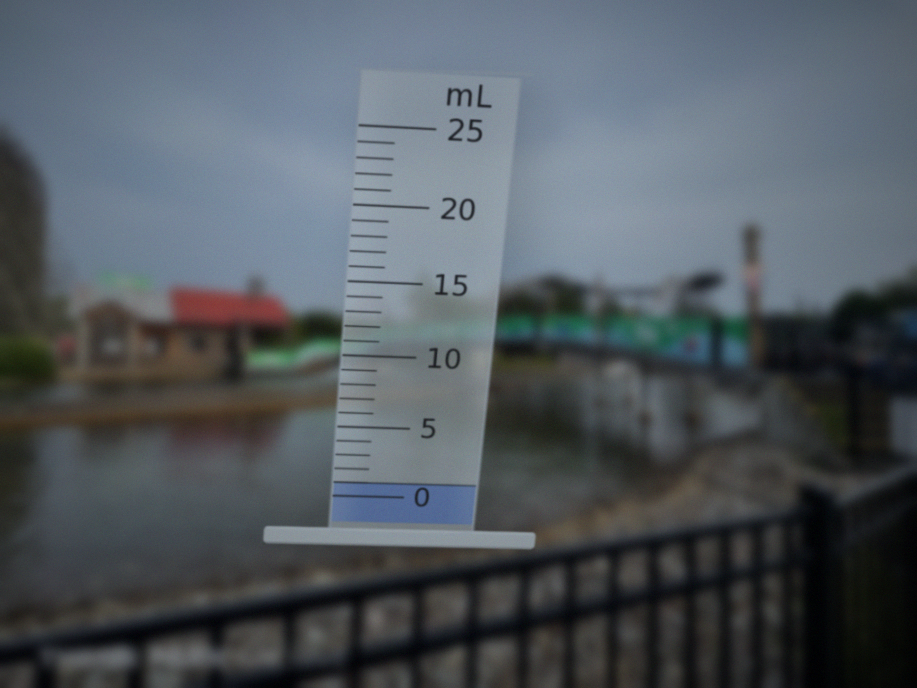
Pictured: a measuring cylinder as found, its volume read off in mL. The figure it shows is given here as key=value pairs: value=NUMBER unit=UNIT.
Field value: value=1 unit=mL
